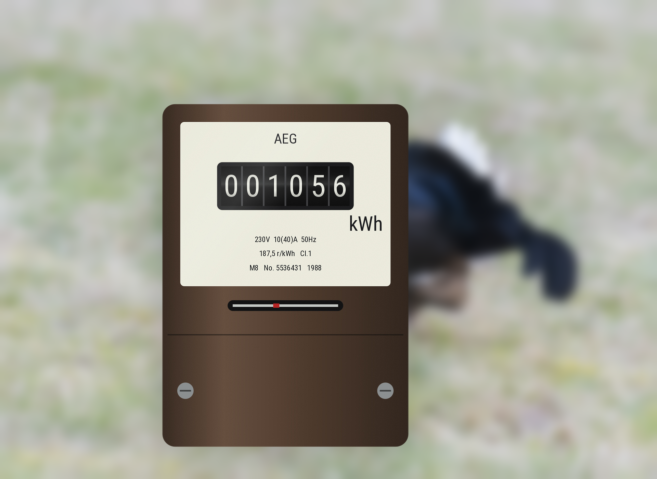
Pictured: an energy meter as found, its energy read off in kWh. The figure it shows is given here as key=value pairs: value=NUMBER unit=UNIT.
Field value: value=1056 unit=kWh
